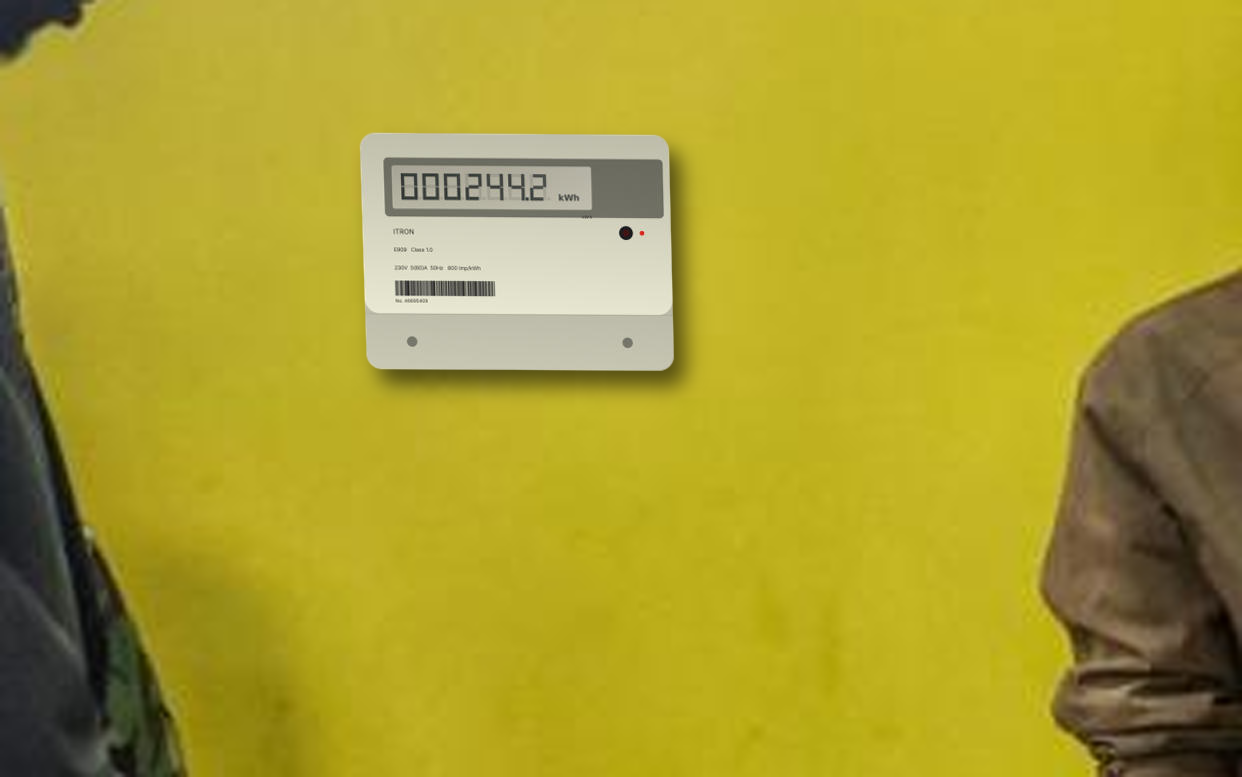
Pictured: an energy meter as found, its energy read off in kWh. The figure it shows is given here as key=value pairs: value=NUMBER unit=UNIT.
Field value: value=244.2 unit=kWh
